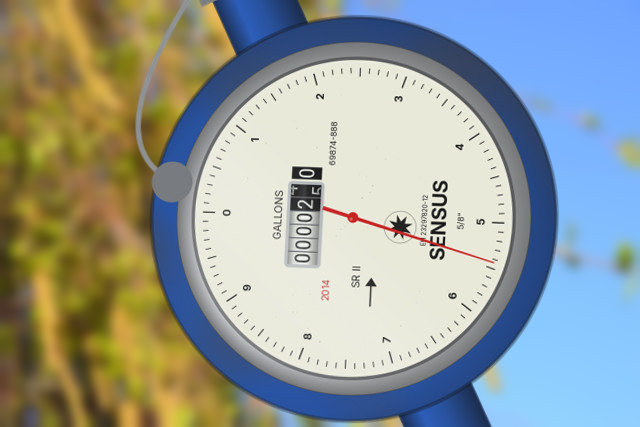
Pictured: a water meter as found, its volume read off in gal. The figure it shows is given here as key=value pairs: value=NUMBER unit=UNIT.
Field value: value=245.4 unit=gal
